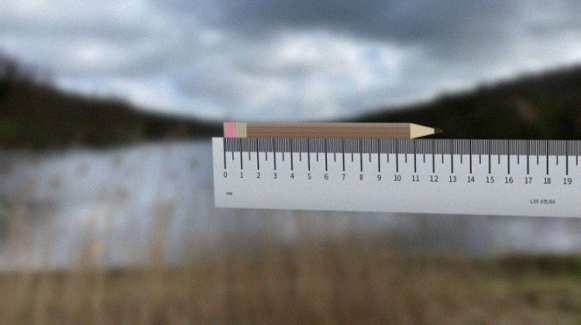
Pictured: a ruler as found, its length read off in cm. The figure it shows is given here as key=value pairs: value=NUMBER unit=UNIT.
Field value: value=12.5 unit=cm
